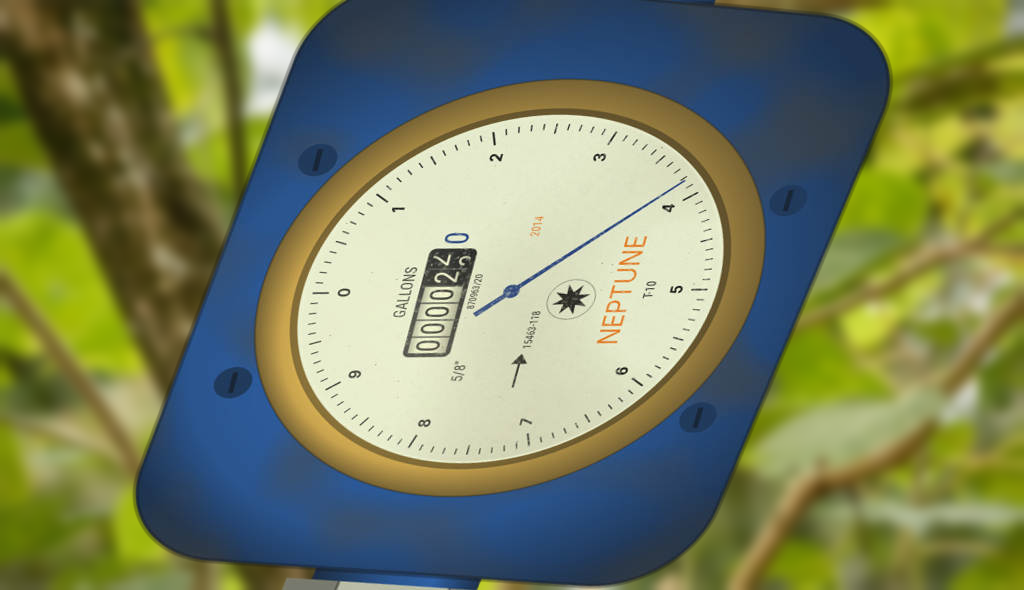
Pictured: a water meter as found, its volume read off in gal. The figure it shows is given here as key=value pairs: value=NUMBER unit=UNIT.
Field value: value=223.8 unit=gal
